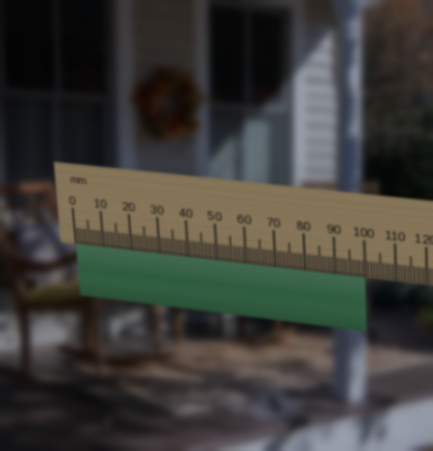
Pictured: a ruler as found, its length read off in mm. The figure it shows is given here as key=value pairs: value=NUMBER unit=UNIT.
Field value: value=100 unit=mm
